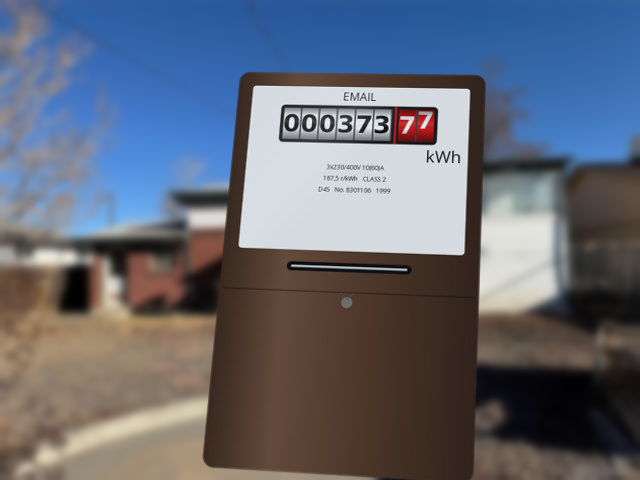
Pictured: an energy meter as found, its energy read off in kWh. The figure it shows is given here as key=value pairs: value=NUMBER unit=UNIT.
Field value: value=373.77 unit=kWh
